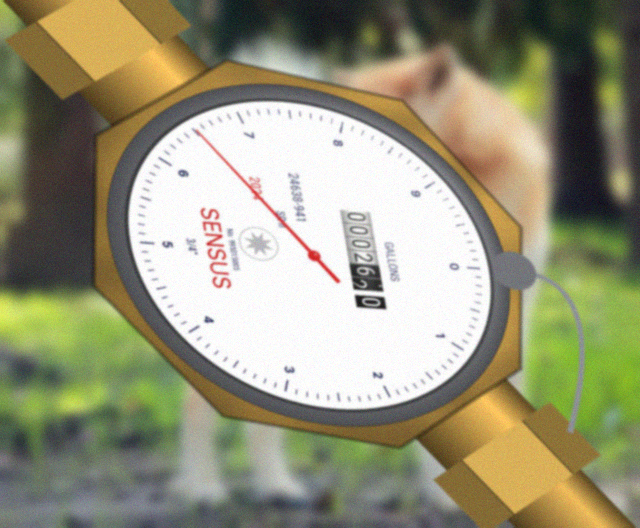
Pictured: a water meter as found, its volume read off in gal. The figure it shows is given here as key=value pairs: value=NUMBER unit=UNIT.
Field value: value=2616.5 unit=gal
